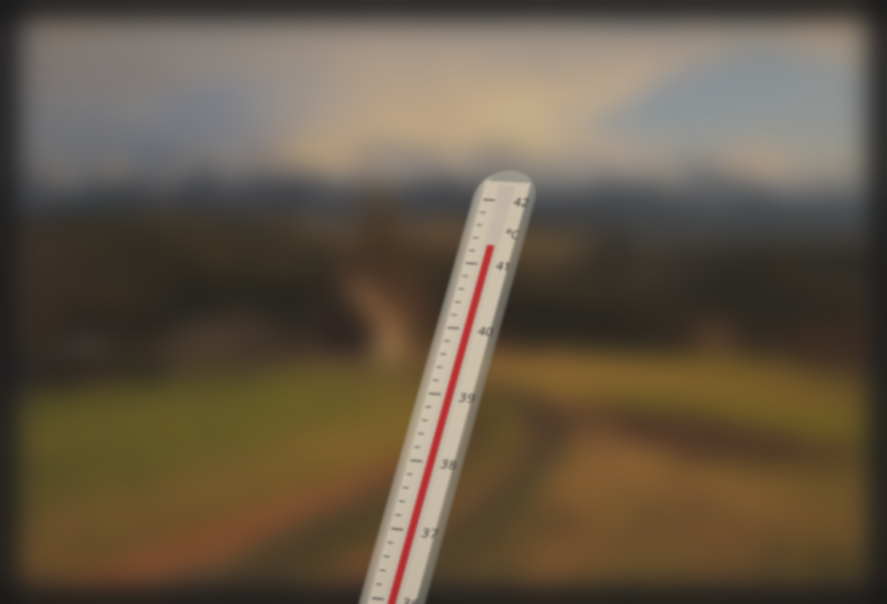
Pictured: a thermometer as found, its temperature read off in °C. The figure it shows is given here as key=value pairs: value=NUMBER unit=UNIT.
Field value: value=41.3 unit=°C
